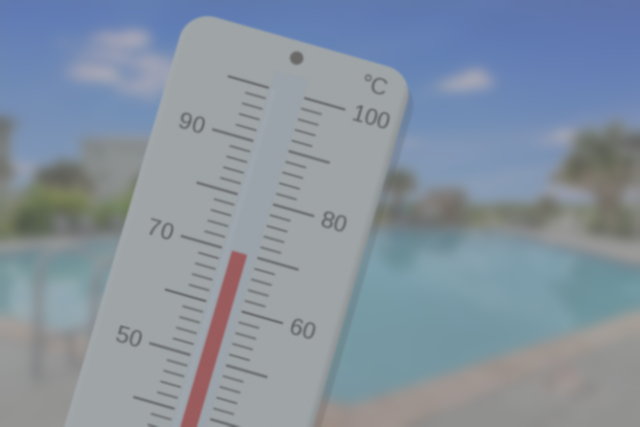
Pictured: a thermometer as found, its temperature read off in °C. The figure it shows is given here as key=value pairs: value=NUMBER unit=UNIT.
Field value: value=70 unit=°C
